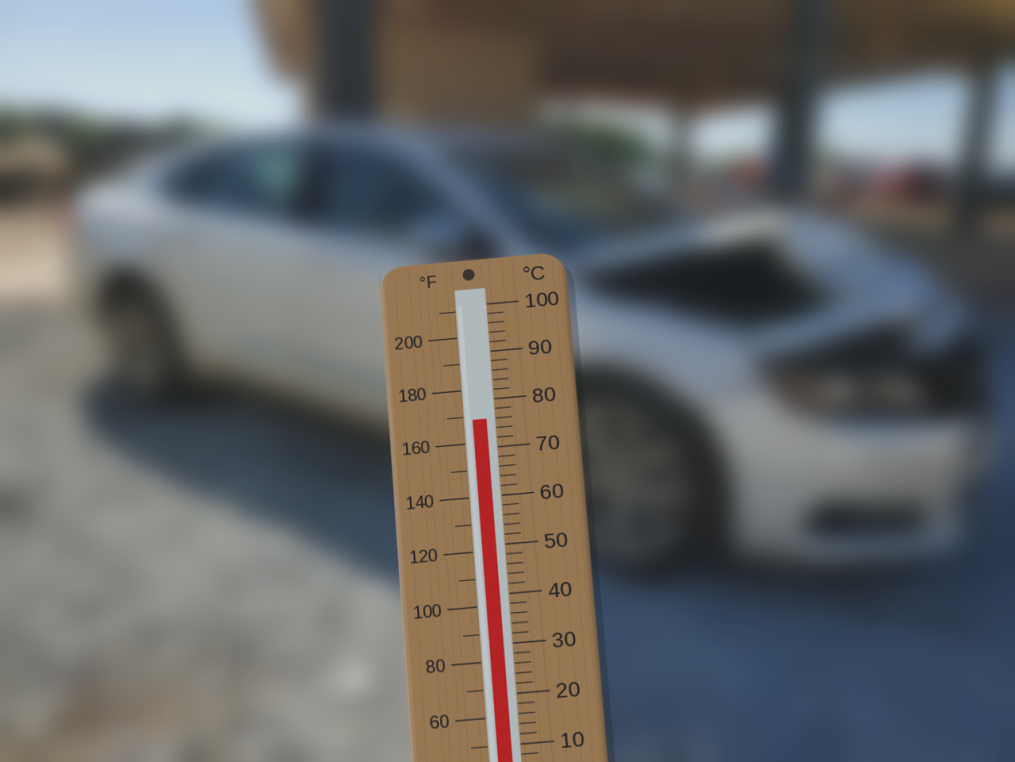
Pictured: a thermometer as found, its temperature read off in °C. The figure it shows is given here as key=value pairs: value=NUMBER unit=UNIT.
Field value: value=76 unit=°C
